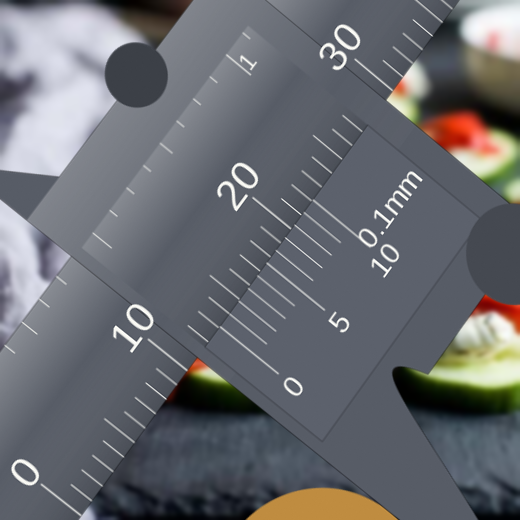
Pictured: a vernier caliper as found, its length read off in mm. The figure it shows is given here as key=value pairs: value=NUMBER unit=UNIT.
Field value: value=13.1 unit=mm
